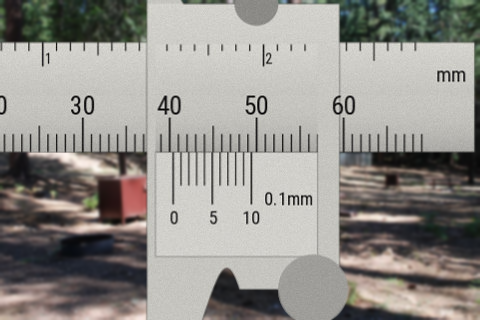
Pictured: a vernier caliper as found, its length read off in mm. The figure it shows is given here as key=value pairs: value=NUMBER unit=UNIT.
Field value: value=40.4 unit=mm
